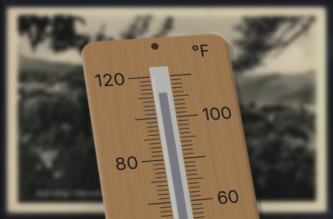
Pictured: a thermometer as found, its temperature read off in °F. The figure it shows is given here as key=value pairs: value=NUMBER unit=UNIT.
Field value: value=112 unit=°F
